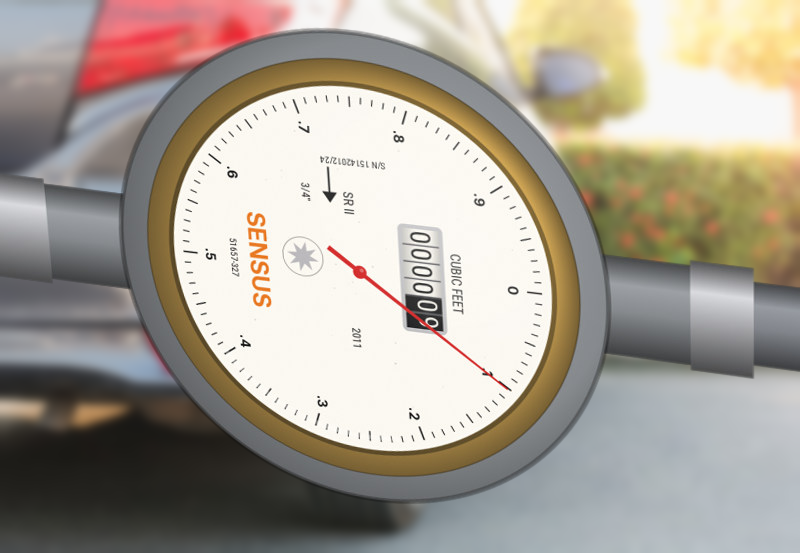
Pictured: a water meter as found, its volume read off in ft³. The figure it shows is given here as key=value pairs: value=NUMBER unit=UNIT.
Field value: value=9.10 unit=ft³
